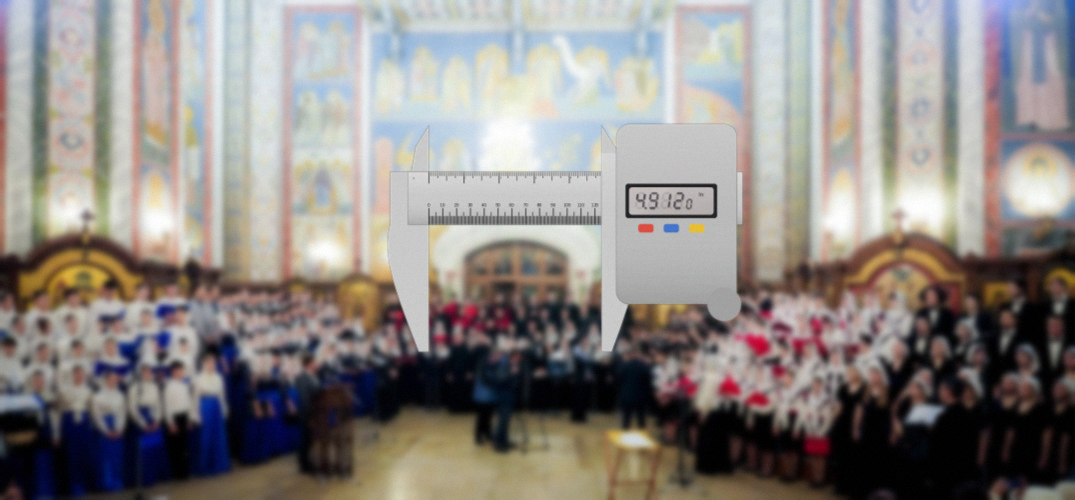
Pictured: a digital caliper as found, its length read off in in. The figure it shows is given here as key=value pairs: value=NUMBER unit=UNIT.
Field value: value=4.9120 unit=in
